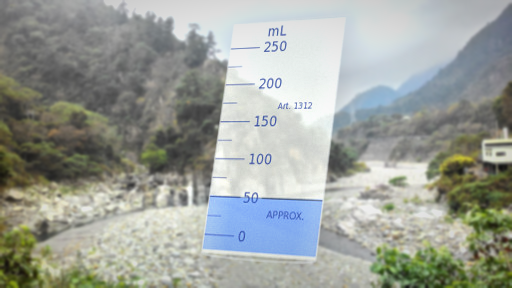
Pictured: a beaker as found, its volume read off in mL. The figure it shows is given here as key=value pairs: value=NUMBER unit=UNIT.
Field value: value=50 unit=mL
